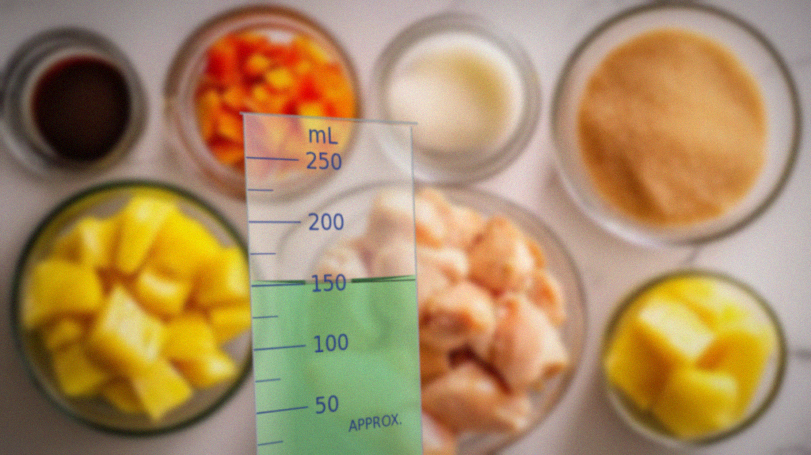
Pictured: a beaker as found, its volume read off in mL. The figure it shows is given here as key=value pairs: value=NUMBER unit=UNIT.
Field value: value=150 unit=mL
